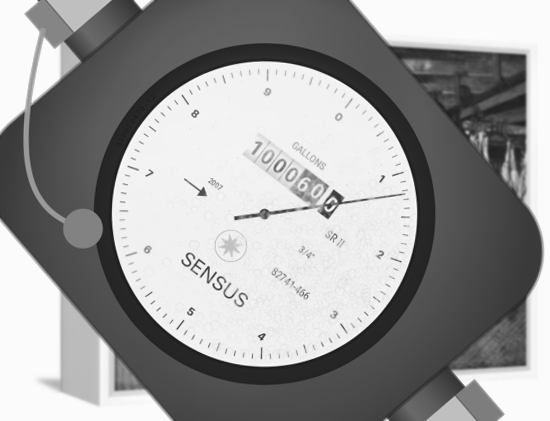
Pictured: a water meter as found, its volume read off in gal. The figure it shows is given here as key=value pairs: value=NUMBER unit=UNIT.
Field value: value=1000601.2 unit=gal
